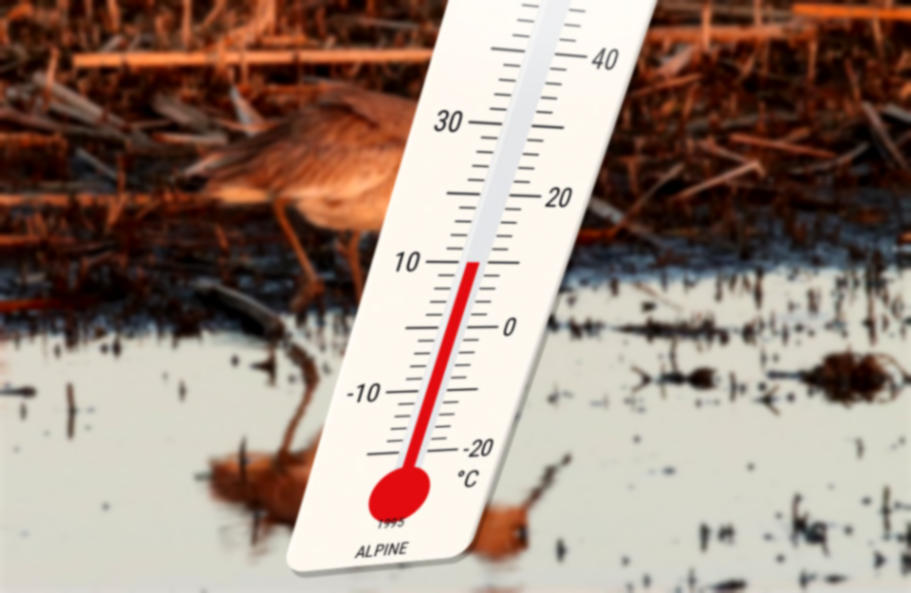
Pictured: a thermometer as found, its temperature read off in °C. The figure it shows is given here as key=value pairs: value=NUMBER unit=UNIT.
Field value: value=10 unit=°C
